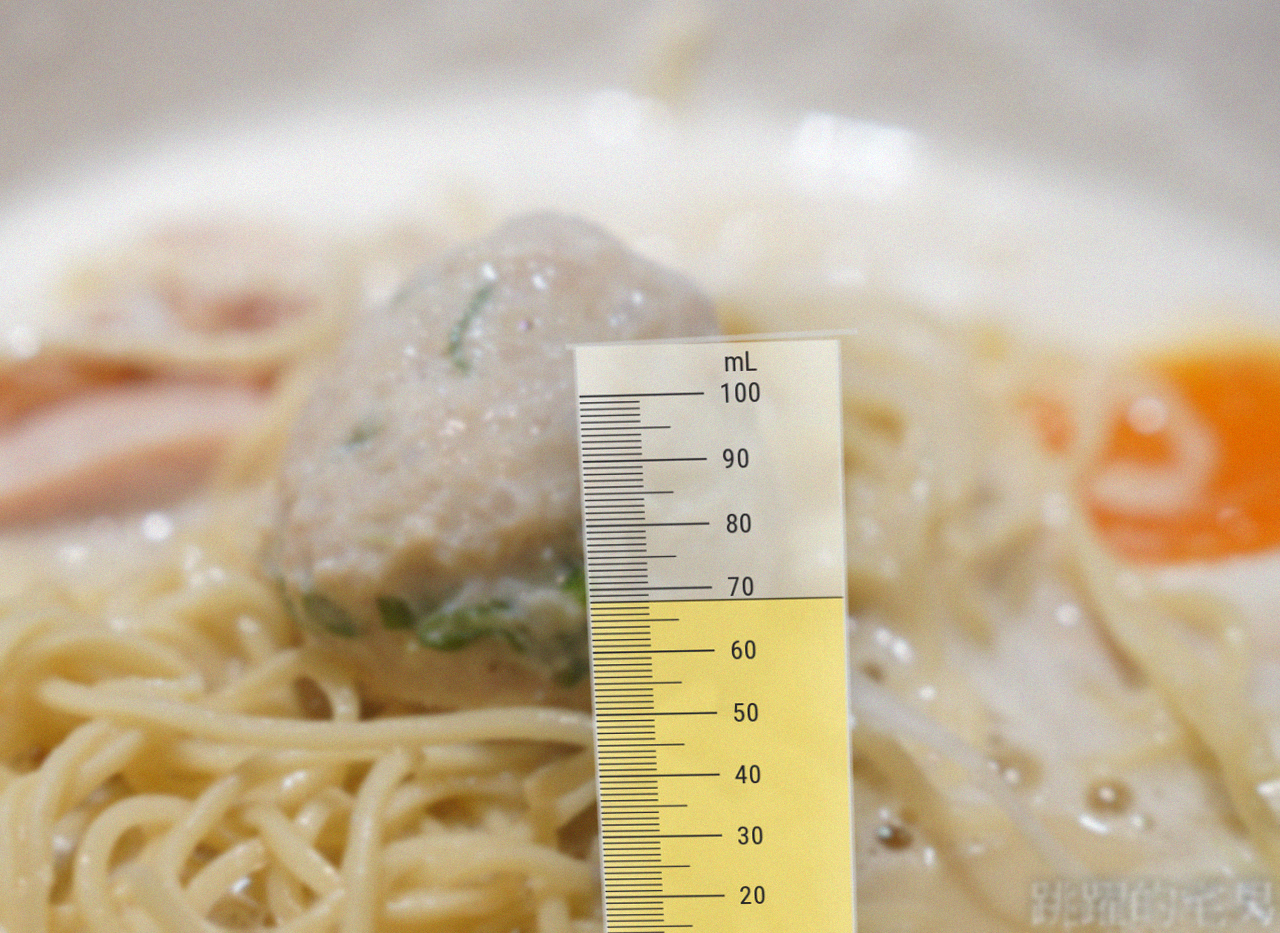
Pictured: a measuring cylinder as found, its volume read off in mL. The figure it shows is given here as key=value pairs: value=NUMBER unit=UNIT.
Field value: value=68 unit=mL
